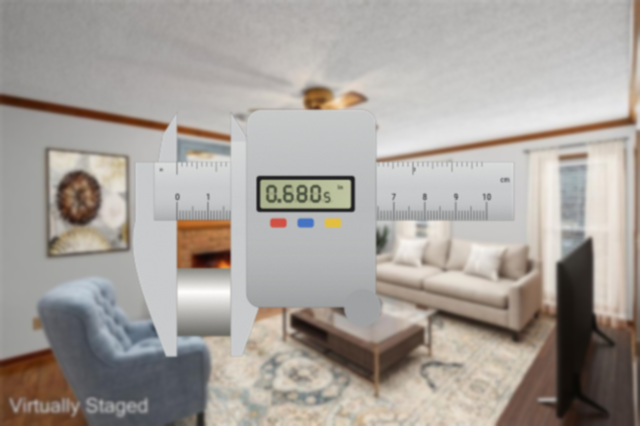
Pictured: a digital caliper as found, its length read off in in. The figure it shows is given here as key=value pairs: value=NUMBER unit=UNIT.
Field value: value=0.6805 unit=in
